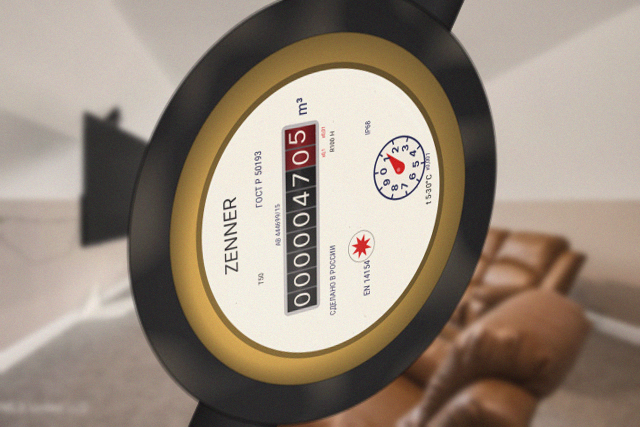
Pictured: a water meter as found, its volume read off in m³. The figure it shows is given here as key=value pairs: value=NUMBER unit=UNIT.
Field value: value=47.051 unit=m³
